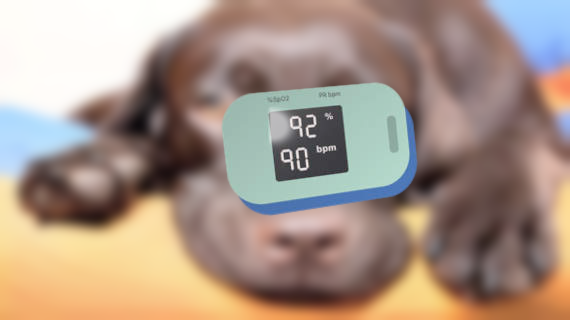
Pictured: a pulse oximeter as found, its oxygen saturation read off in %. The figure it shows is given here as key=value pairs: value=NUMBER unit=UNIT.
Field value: value=92 unit=%
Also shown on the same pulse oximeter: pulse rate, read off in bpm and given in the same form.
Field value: value=90 unit=bpm
